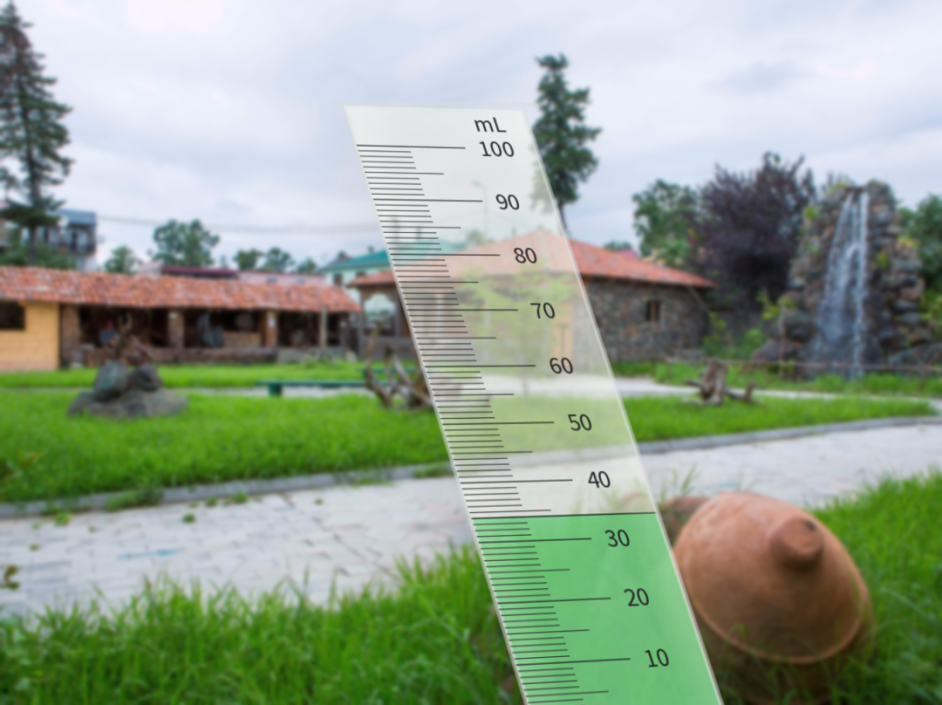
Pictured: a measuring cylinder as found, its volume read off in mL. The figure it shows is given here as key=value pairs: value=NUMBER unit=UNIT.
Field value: value=34 unit=mL
